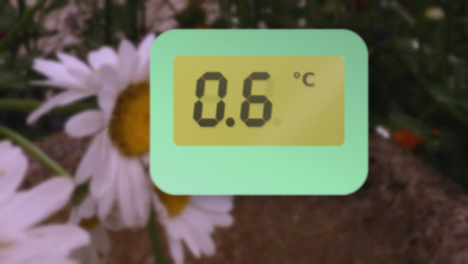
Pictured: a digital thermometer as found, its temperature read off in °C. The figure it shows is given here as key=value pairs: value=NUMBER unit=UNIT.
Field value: value=0.6 unit=°C
